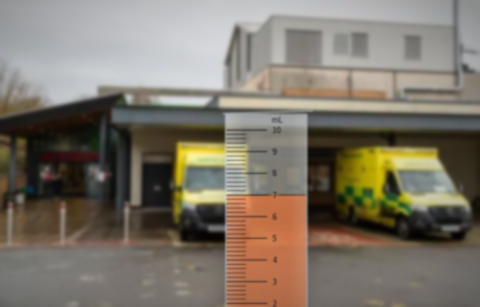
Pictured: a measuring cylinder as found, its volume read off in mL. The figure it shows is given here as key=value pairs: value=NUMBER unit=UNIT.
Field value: value=7 unit=mL
